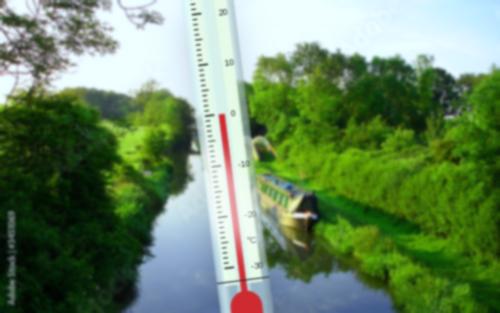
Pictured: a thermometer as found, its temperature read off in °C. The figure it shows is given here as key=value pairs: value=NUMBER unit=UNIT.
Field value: value=0 unit=°C
